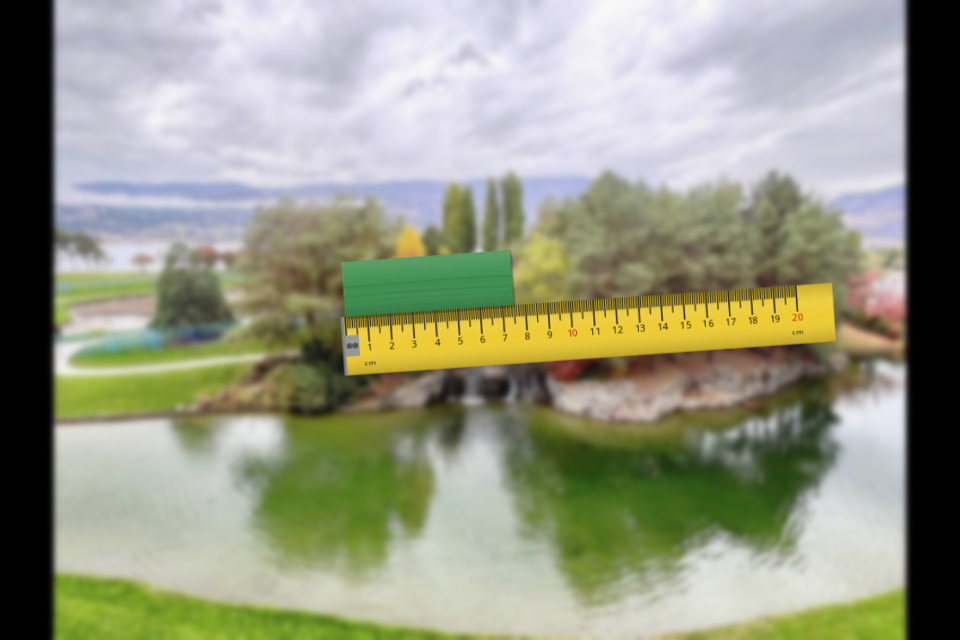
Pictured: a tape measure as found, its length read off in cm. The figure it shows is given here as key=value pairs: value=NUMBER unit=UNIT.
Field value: value=7.5 unit=cm
